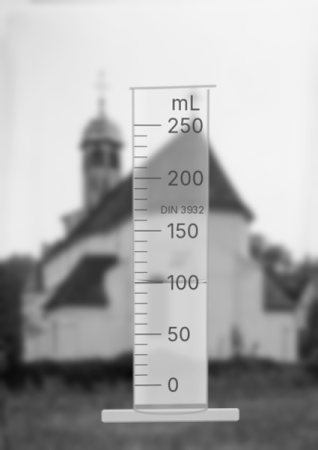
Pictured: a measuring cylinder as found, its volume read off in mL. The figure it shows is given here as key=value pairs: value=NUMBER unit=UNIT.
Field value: value=100 unit=mL
